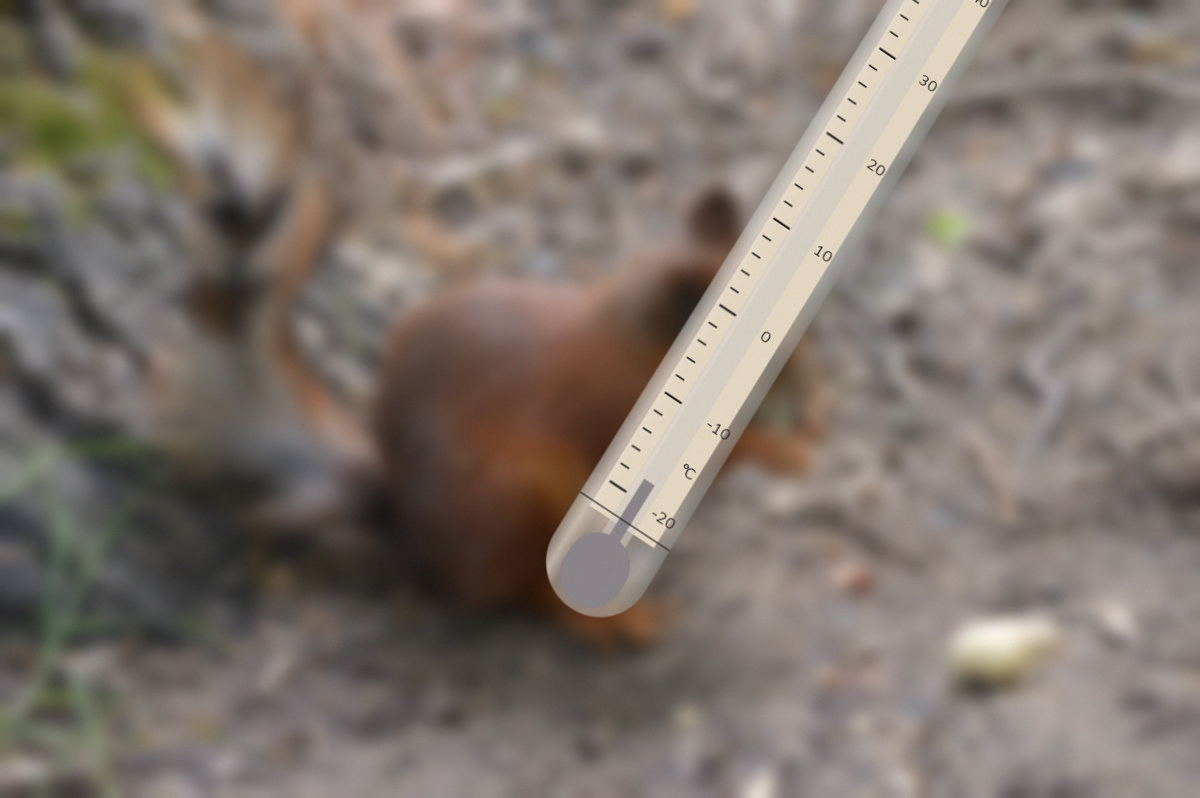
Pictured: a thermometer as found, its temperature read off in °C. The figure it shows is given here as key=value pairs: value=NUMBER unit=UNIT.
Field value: value=-18 unit=°C
